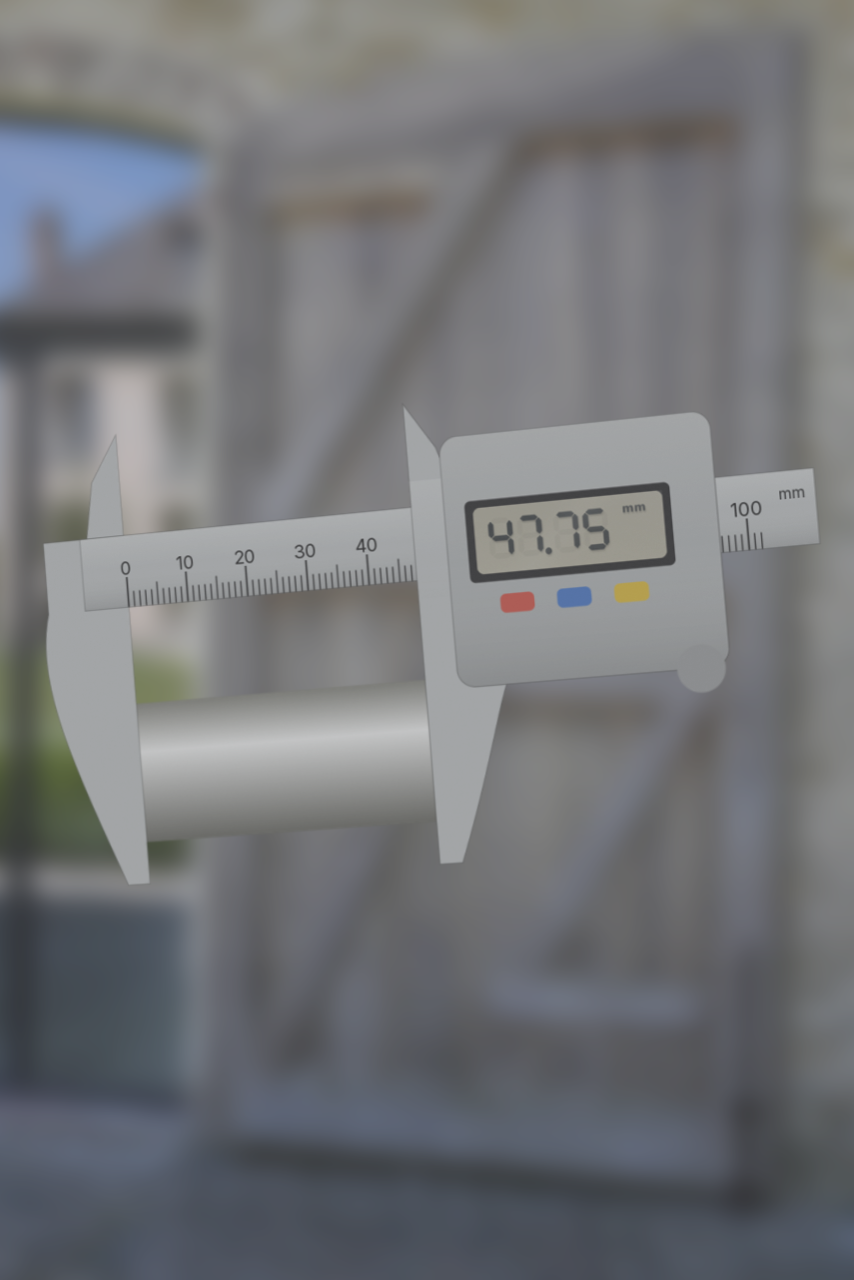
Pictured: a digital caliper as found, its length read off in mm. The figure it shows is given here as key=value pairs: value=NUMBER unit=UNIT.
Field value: value=47.75 unit=mm
